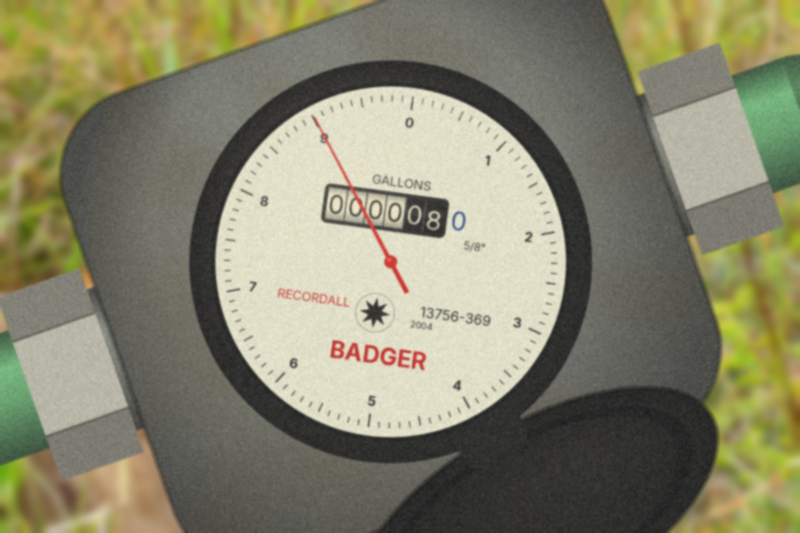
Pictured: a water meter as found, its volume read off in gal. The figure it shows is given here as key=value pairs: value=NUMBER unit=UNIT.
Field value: value=79.0 unit=gal
